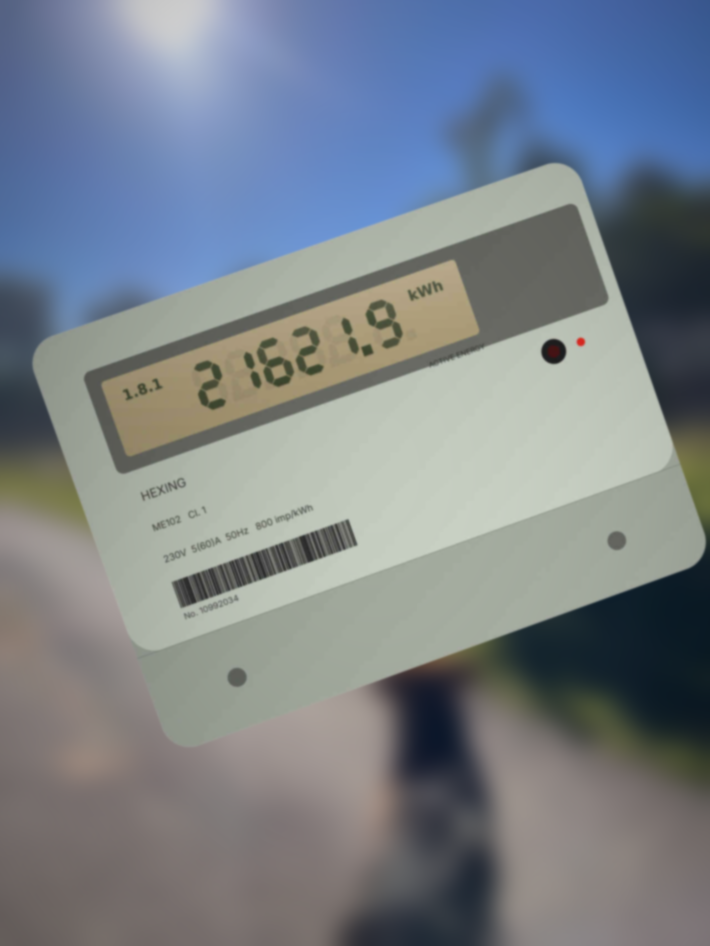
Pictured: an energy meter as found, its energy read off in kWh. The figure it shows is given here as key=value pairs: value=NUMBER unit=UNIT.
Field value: value=21621.9 unit=kWh
